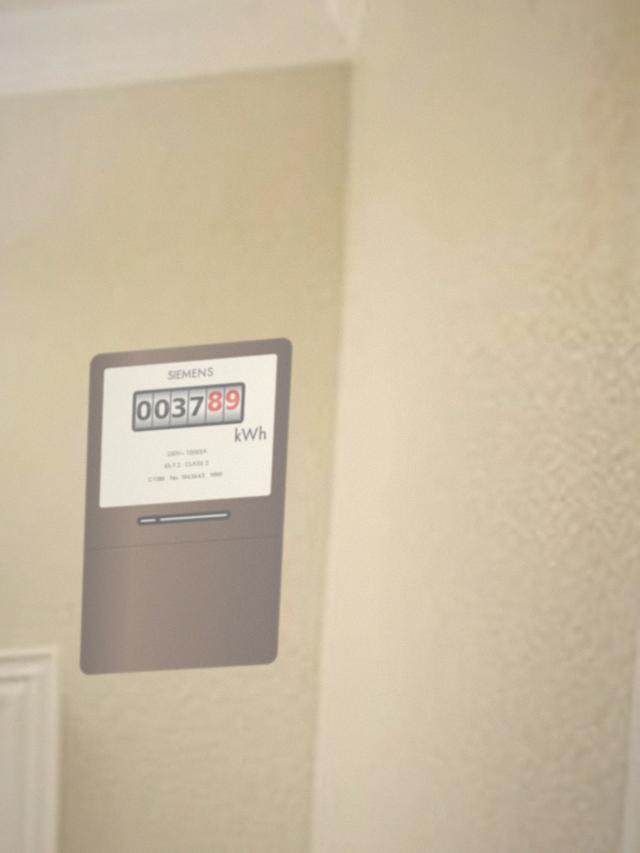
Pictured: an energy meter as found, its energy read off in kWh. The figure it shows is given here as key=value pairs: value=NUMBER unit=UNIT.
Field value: value=37.89 unit=kWh
